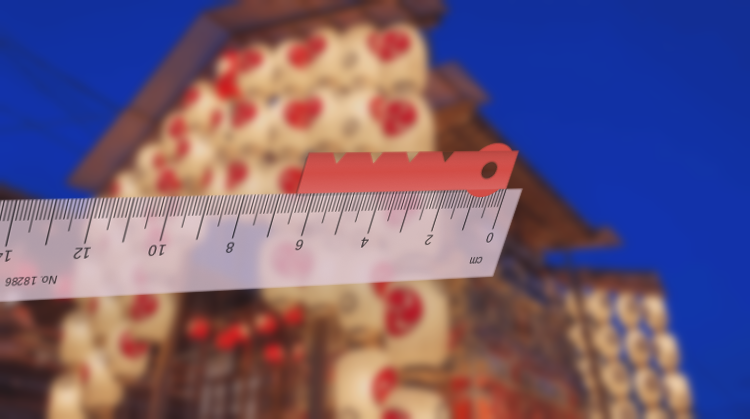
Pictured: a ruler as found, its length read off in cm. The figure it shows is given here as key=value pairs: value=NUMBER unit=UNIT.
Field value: value=6.5 unit=cm
